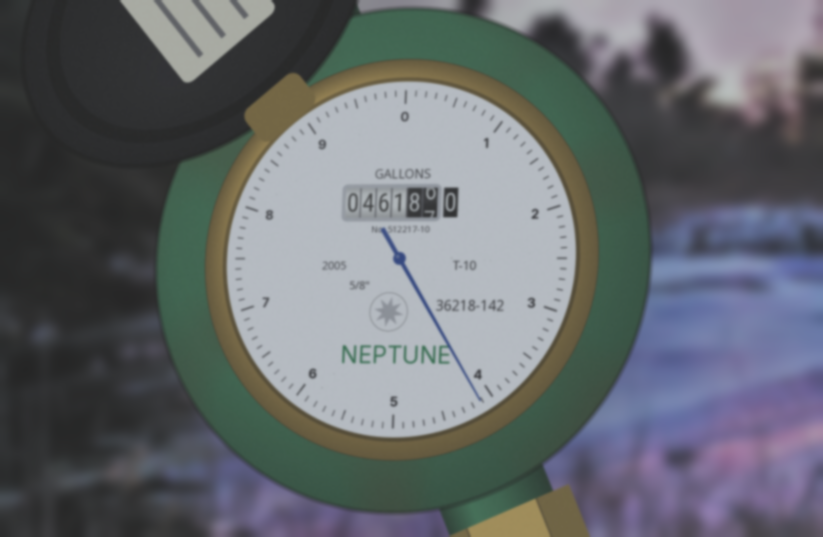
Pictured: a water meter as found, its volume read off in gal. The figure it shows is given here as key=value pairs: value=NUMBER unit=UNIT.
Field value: value=461864.1 unit=gal
